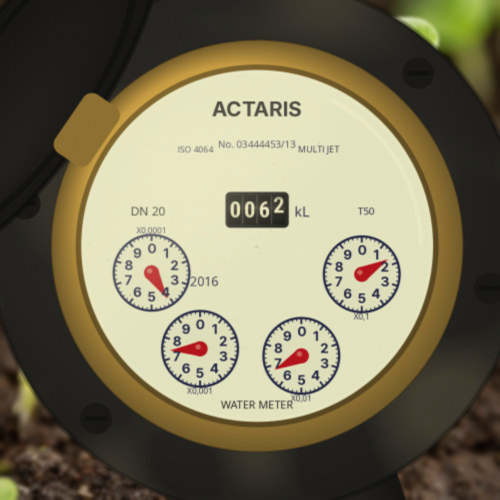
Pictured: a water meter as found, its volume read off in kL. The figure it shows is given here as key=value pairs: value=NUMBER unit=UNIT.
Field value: value=62.1674 unit=kL
